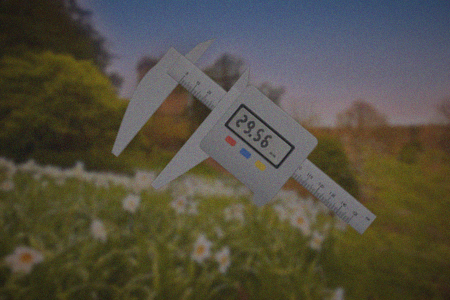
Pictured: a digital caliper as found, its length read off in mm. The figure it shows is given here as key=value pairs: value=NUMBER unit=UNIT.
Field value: value=29.56 unit=mm
